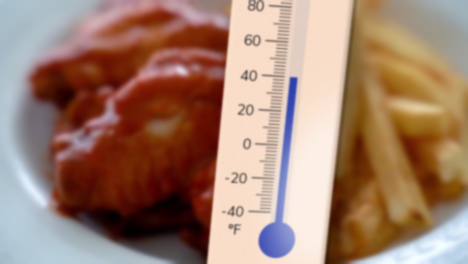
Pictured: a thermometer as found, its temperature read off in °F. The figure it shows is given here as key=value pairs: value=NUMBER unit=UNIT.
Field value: value=40 unit=°F
